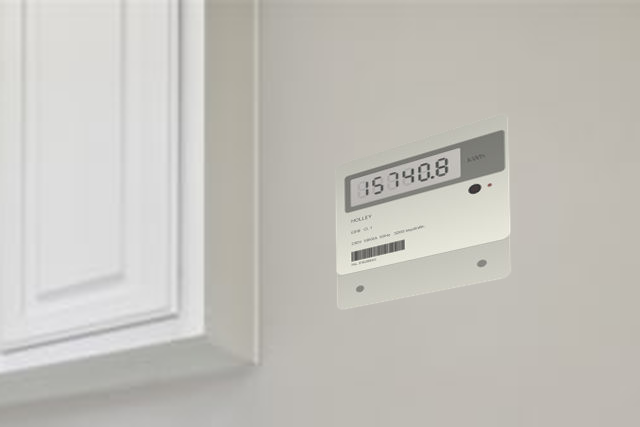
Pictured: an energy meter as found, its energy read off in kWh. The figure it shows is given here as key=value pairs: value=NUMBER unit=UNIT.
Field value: value=15740.8 unit=kWh
